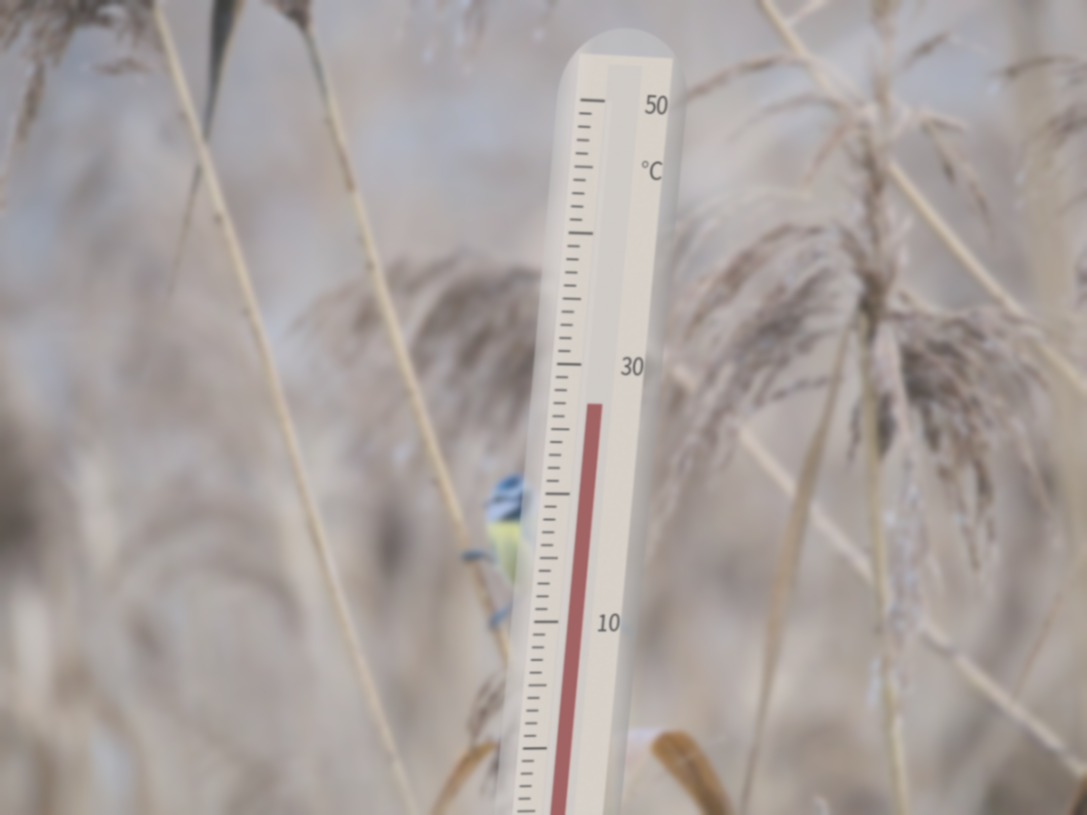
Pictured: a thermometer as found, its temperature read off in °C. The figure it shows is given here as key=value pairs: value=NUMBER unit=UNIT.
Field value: value=27 unit=°C
